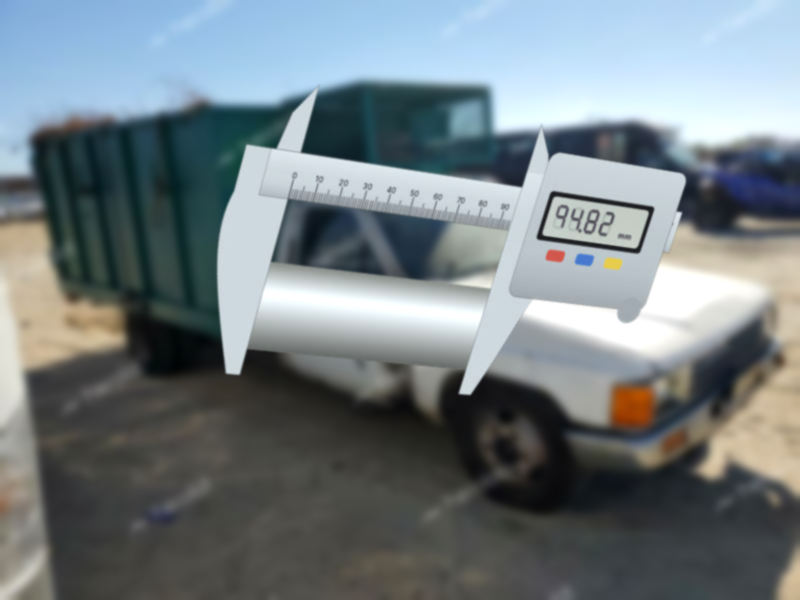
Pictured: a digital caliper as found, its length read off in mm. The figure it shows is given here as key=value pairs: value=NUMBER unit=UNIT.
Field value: value=94.82 unit=mm
